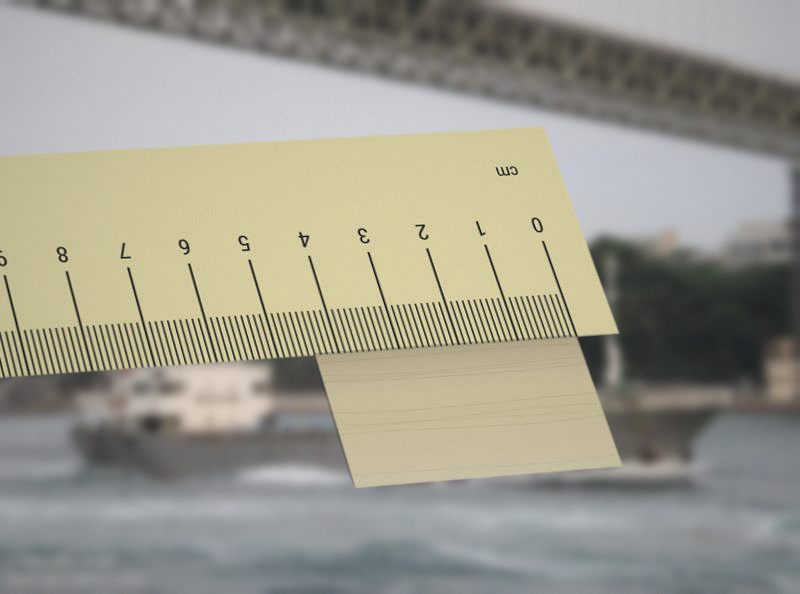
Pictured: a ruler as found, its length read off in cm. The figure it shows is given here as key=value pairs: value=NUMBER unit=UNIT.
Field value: value=4.4 unit=cm
